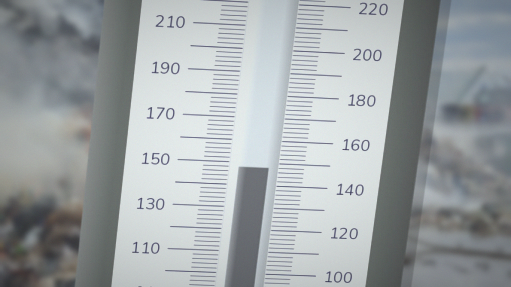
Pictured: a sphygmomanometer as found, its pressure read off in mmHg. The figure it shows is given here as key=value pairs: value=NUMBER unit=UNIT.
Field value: value=148 unit=mmHg
